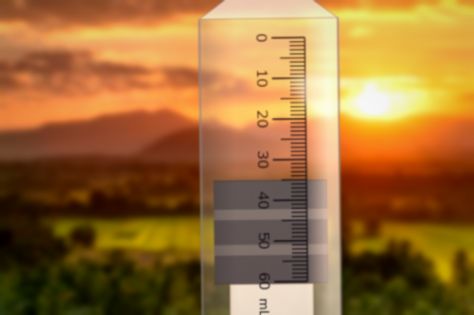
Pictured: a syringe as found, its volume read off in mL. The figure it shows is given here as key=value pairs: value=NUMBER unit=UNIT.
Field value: value=35 unit=mL
